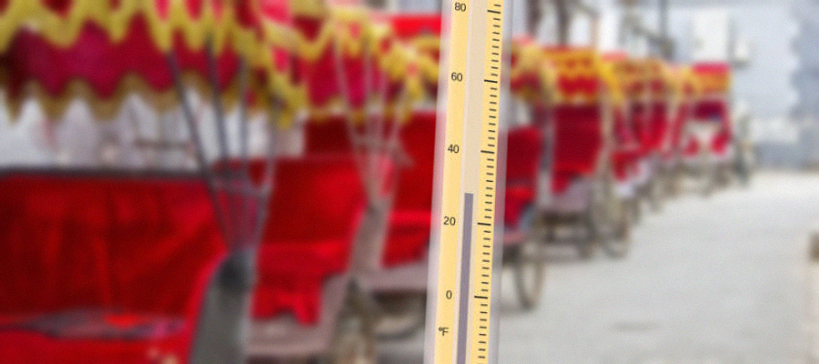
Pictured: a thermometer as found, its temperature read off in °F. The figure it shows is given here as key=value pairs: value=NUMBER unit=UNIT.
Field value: value=28 unit=°F
